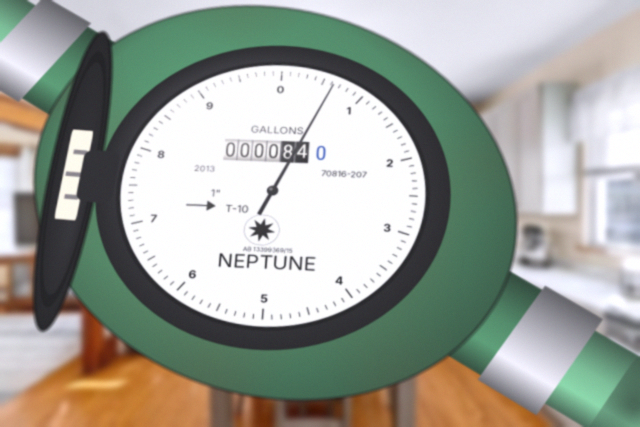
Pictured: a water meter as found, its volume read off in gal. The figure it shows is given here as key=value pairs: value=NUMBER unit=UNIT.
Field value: value=840.6 unit=gal
